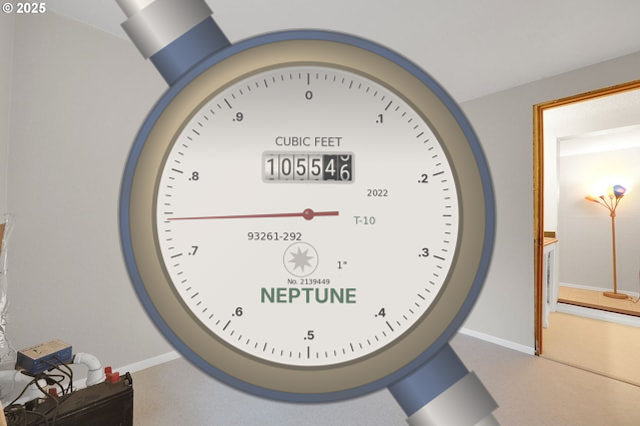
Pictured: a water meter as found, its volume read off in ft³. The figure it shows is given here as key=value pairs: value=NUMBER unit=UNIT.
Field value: value=105545.74 unit=ft³
